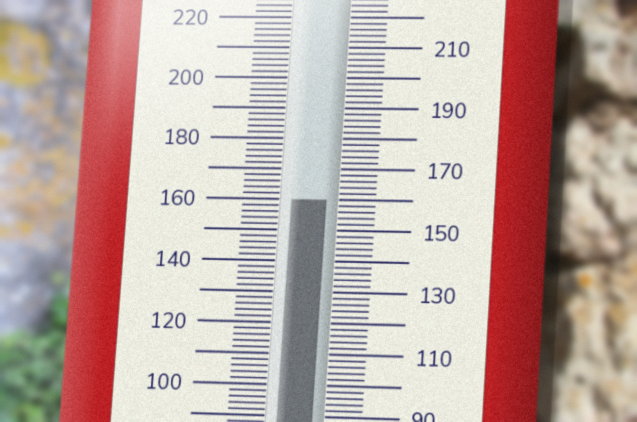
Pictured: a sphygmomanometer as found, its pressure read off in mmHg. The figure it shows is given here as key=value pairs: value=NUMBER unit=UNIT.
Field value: value=160 unit=mmHg
